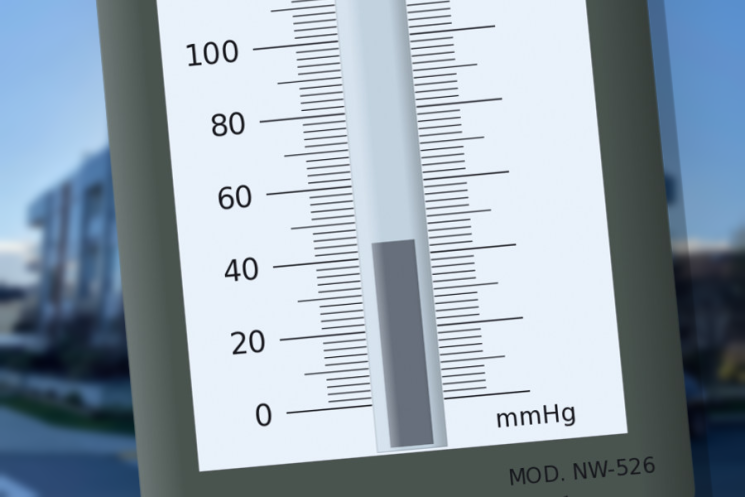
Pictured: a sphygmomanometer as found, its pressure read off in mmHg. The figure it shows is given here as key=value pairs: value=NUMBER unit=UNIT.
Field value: value=44 unit=mmHg
